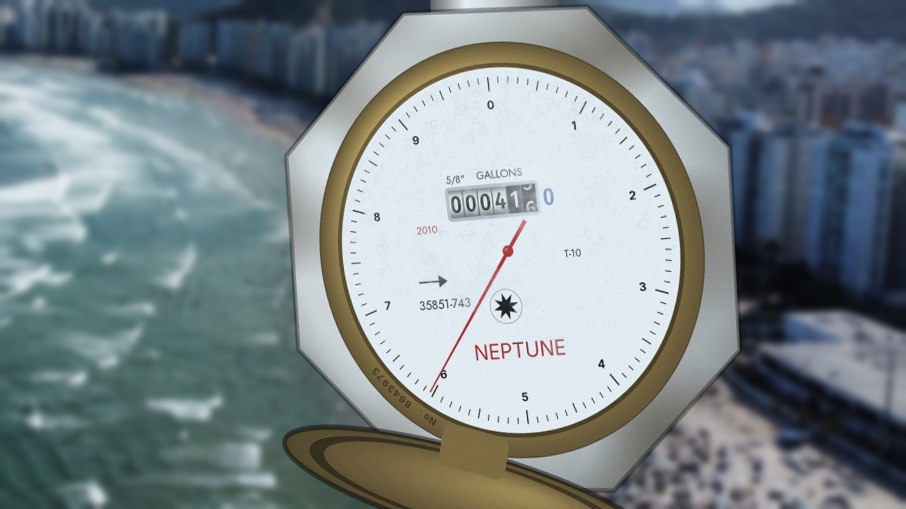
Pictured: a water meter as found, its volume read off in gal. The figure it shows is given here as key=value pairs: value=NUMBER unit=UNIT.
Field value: value=4156.0 unit=gal
